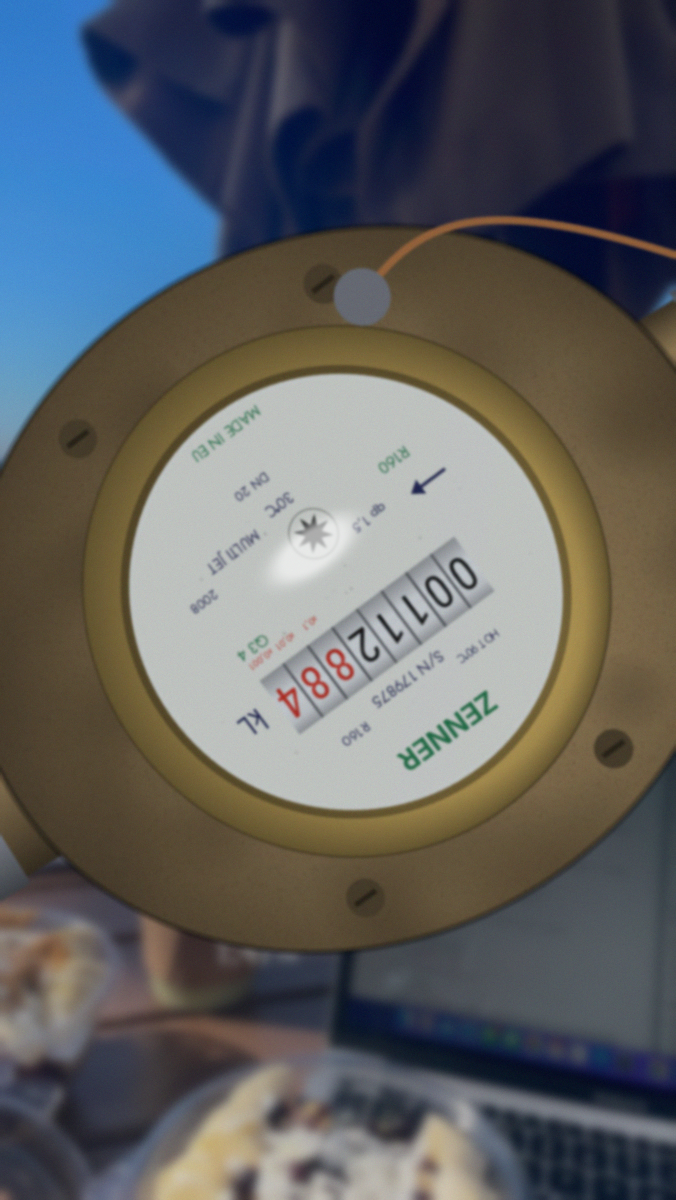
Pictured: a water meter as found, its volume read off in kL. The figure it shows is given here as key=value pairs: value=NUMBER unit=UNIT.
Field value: value=112.884 unit=kL
